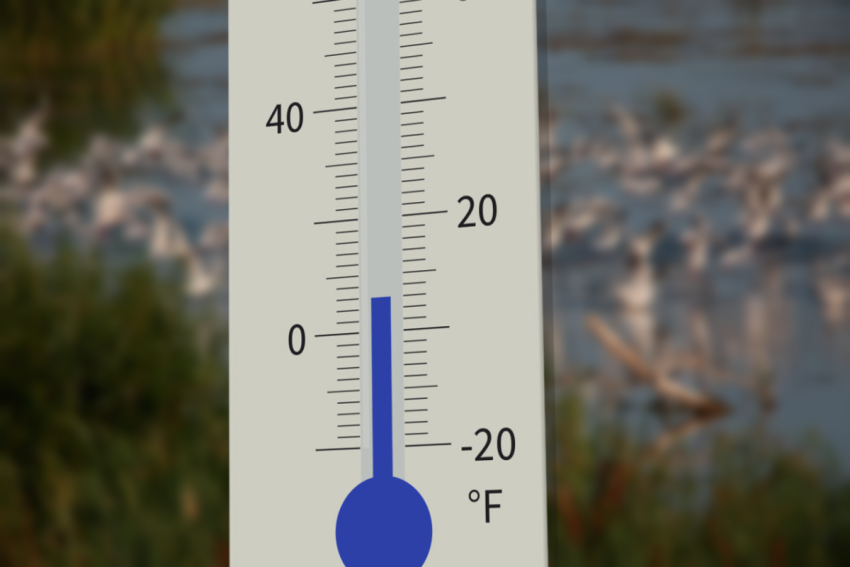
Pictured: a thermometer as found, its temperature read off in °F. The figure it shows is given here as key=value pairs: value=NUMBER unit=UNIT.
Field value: value=6 unit=°F
